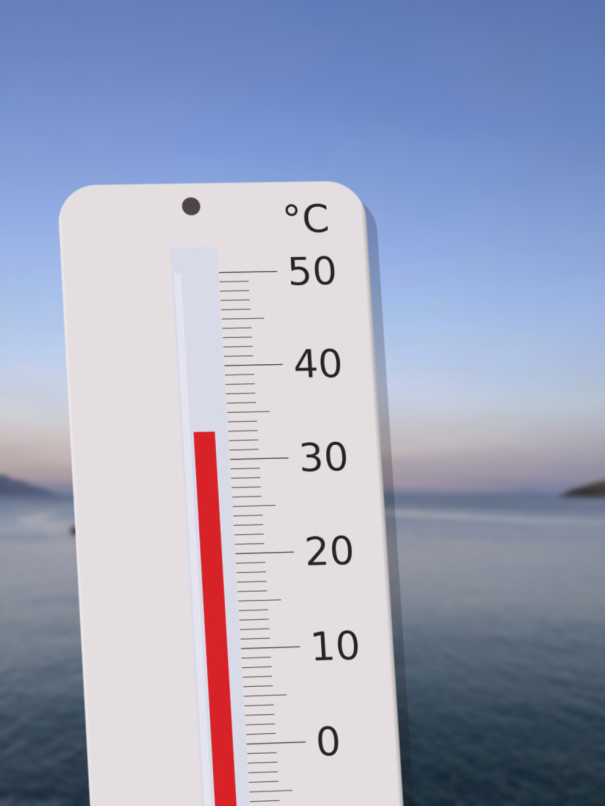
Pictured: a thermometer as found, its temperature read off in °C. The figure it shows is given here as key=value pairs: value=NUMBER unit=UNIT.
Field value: value=33 unit=°C
